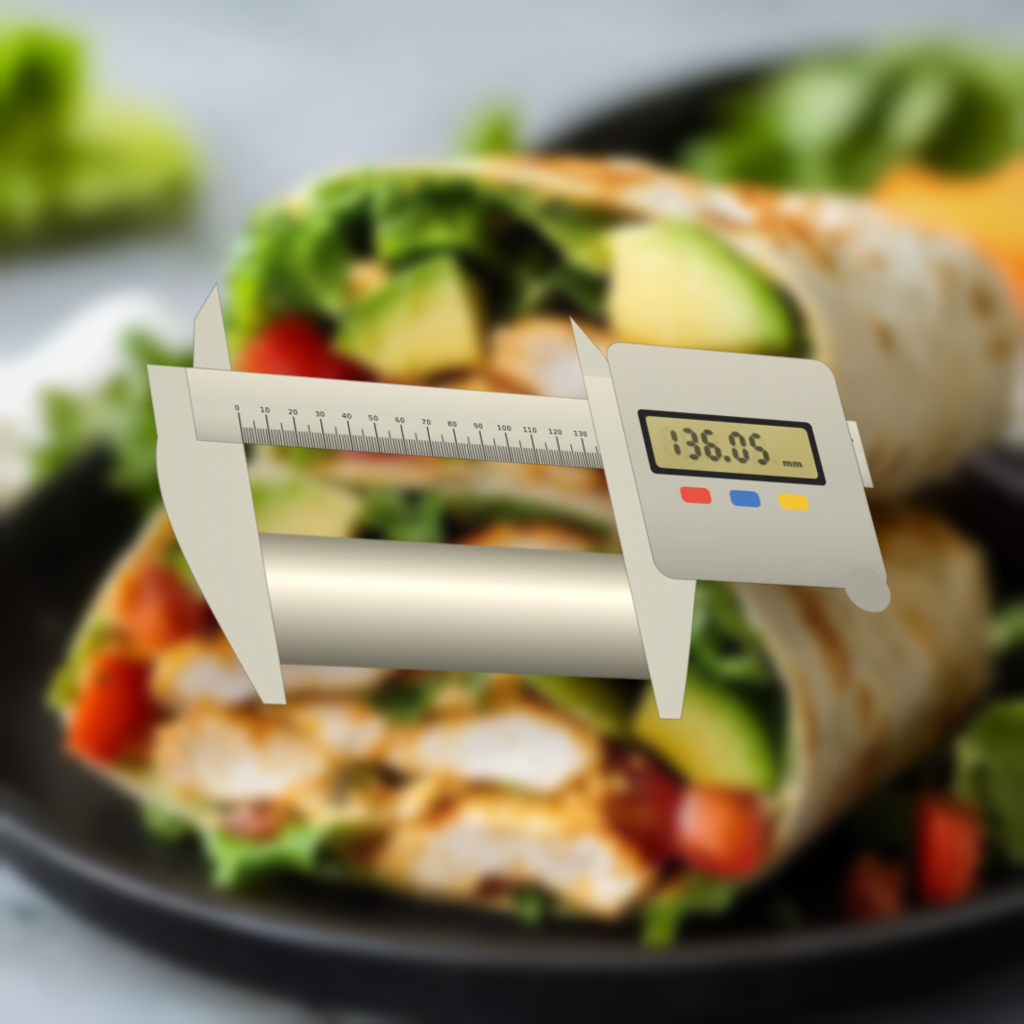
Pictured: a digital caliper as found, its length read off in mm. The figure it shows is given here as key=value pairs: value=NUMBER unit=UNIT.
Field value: value=136.05 unit=mm
